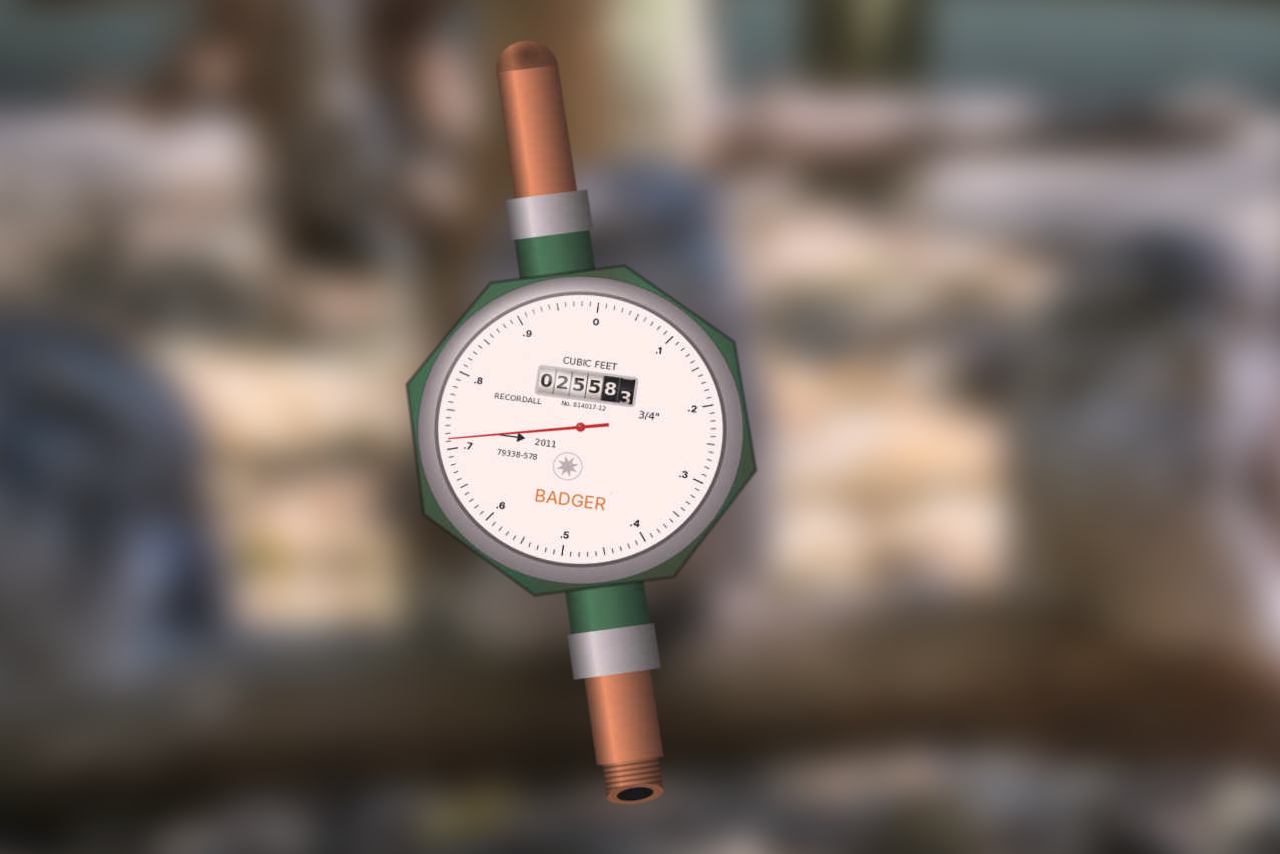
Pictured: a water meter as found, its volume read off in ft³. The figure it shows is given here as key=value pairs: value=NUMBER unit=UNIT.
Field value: value=25582.71 unit=ft³
